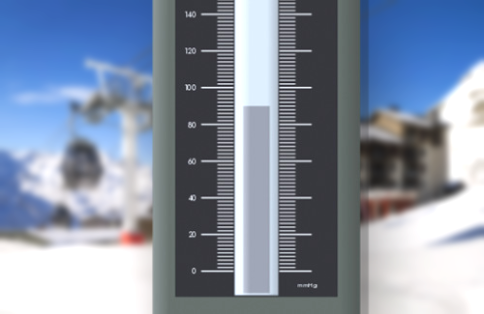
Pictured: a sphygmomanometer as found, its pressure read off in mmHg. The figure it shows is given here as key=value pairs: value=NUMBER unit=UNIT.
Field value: value=90 unit=mmHg
